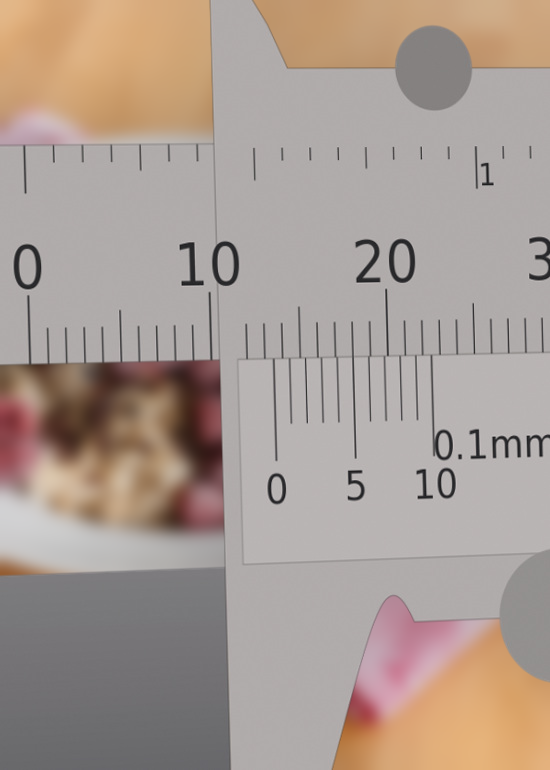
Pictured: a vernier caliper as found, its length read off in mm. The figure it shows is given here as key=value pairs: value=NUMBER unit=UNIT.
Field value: value=13.5 unit=mm
